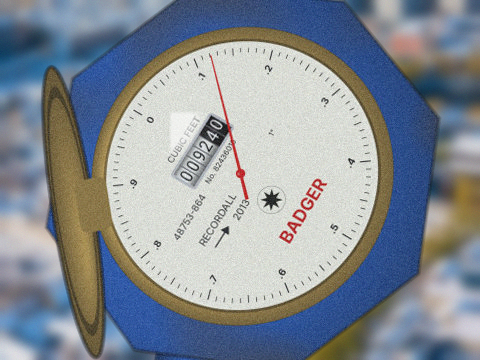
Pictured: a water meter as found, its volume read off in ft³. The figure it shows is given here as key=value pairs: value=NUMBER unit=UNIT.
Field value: value=9240.12 unit=ft³
